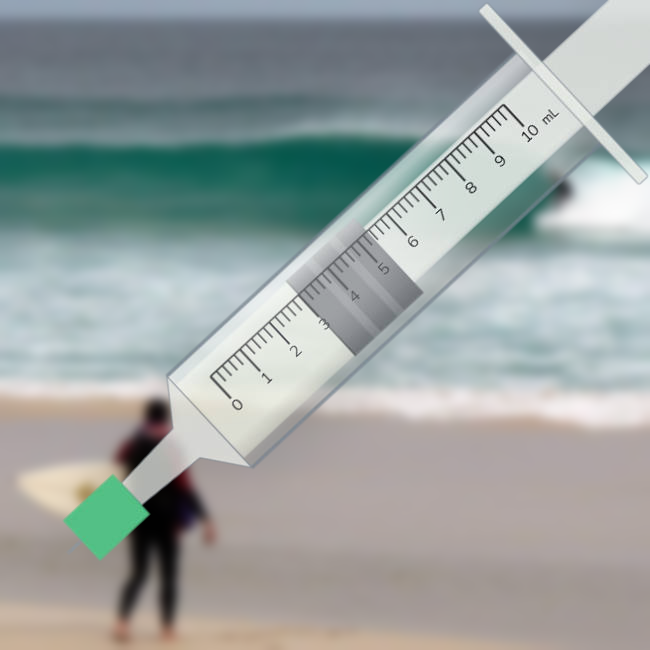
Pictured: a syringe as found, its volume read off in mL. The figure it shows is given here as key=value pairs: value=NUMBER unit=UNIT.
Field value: value=3 unit=mL
